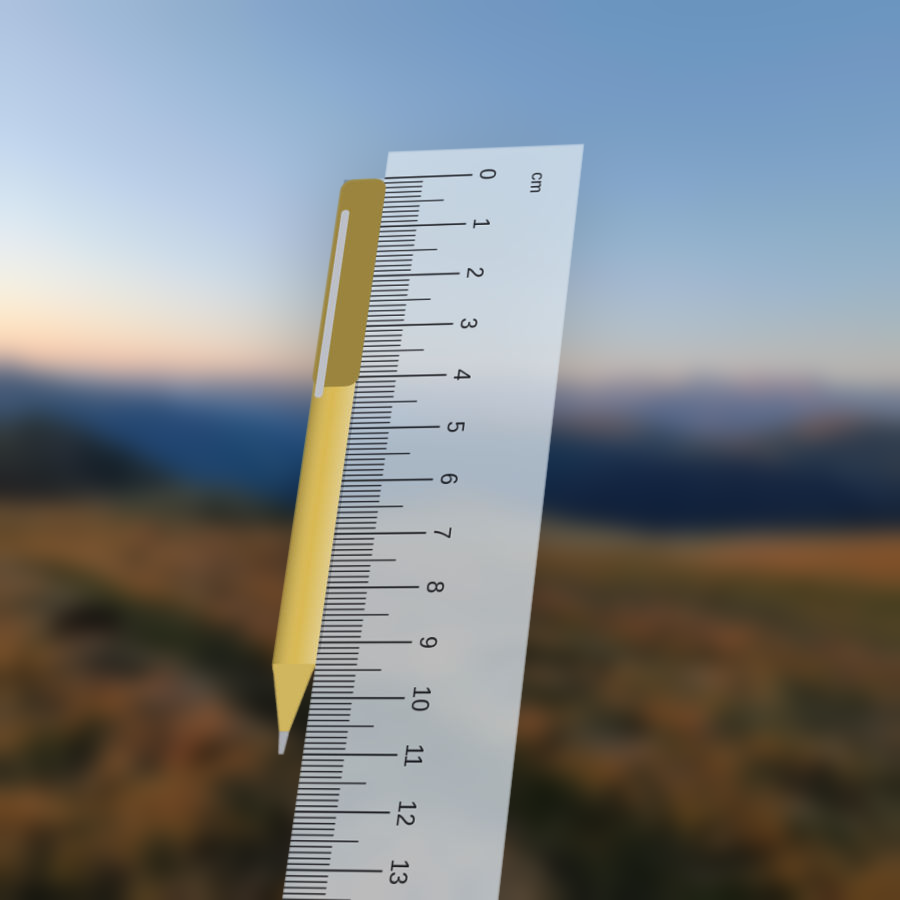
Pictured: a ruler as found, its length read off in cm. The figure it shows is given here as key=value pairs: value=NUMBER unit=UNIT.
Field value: value=11 unit=cm
